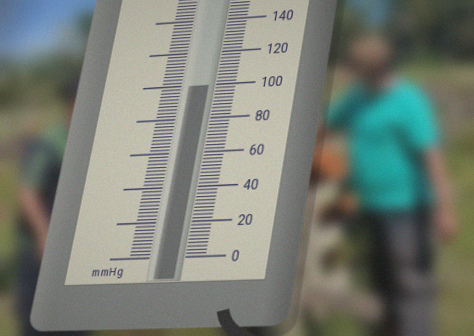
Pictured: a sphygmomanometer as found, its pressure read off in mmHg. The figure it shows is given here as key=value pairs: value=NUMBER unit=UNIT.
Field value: value=100 unit=mmHg
